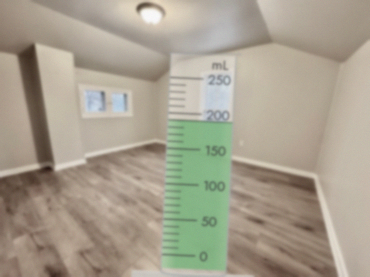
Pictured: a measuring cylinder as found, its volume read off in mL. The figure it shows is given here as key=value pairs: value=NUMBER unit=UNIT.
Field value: value=190 unit=mL
